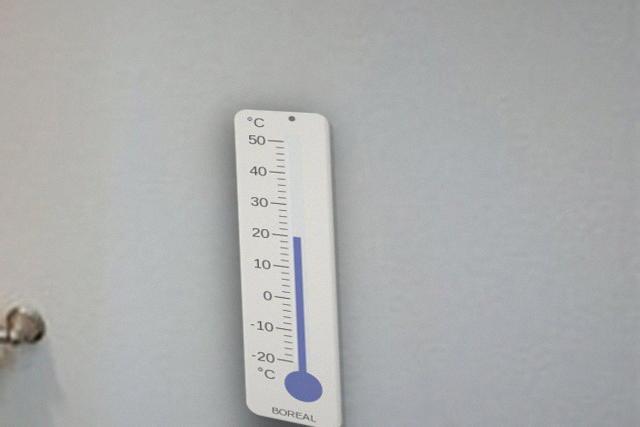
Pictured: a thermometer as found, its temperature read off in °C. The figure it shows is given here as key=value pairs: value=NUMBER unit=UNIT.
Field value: value=20 unit=°C
